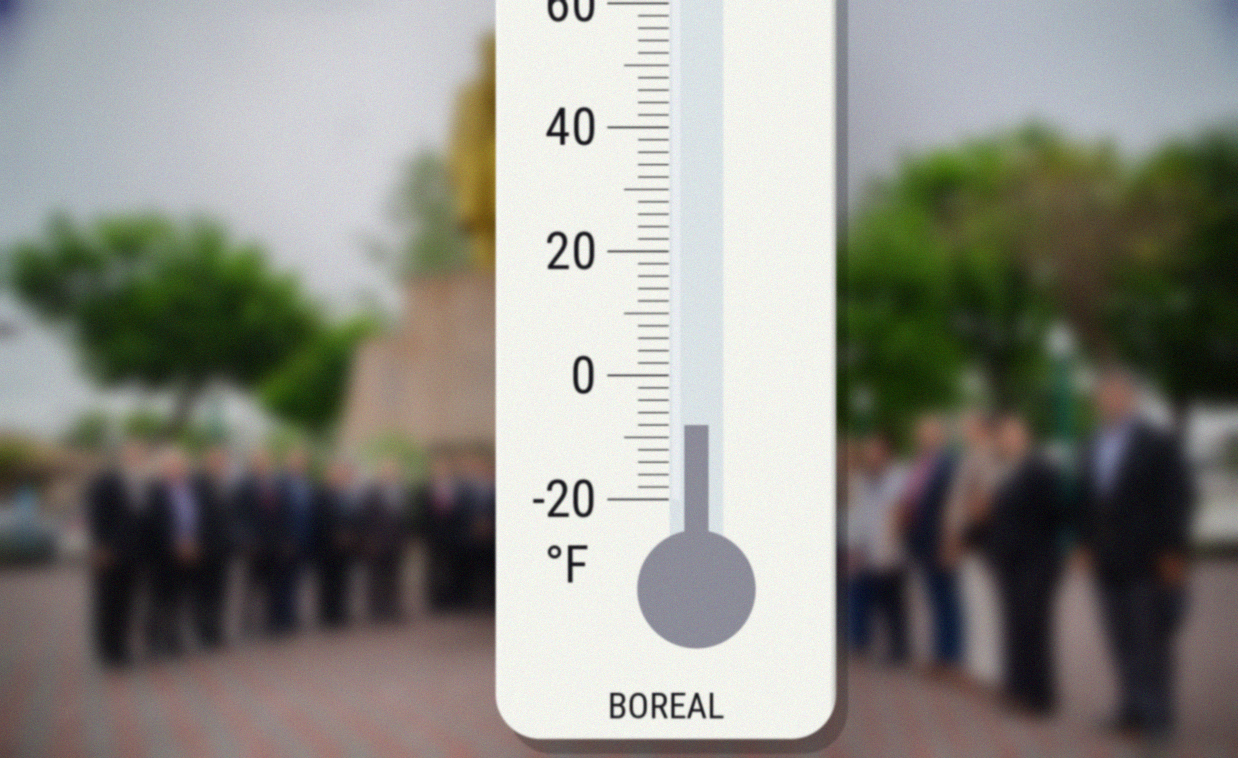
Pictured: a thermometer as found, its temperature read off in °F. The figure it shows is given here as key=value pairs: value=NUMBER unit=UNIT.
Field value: value=-8 unit=°F
